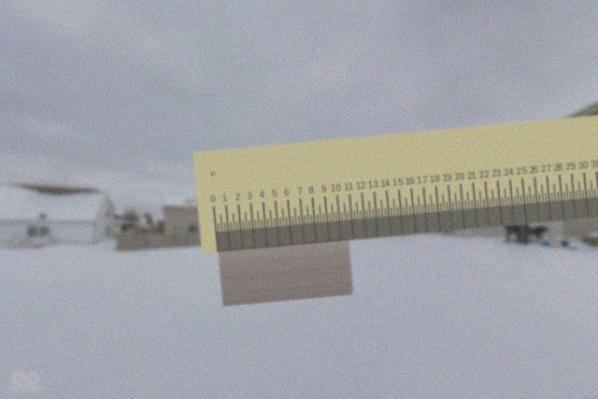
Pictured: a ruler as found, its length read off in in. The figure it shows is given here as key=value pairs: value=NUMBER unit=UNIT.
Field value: value=10.5 unit=in
